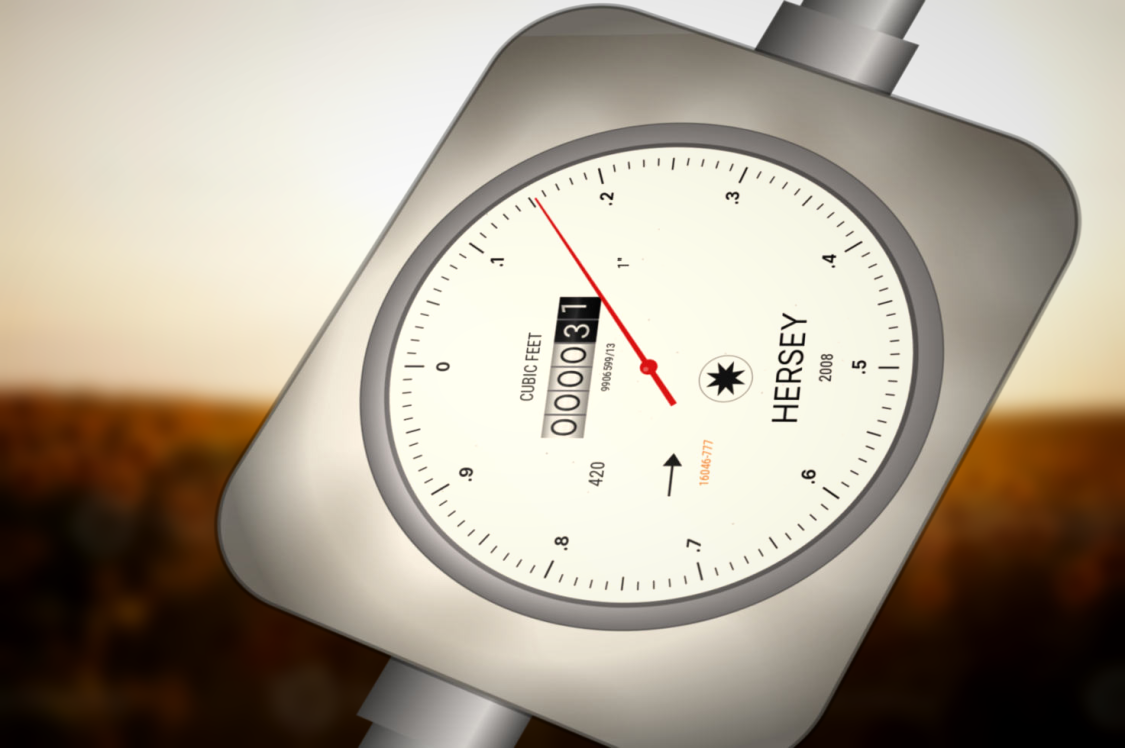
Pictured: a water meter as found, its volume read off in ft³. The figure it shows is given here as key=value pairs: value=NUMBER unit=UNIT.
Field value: value=31.15 unit=ft³
